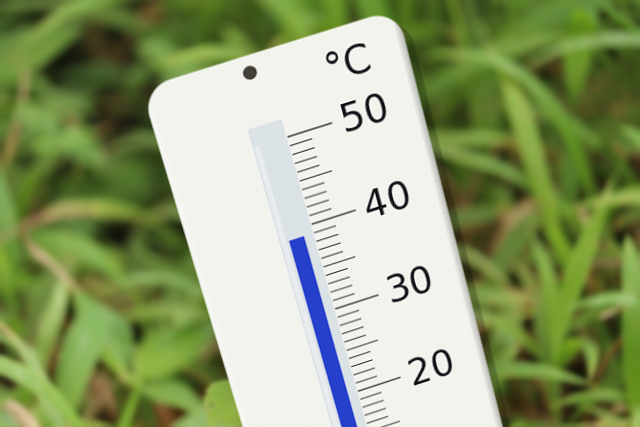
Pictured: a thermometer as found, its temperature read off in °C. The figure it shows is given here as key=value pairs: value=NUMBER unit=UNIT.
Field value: value=39 unit=°C
